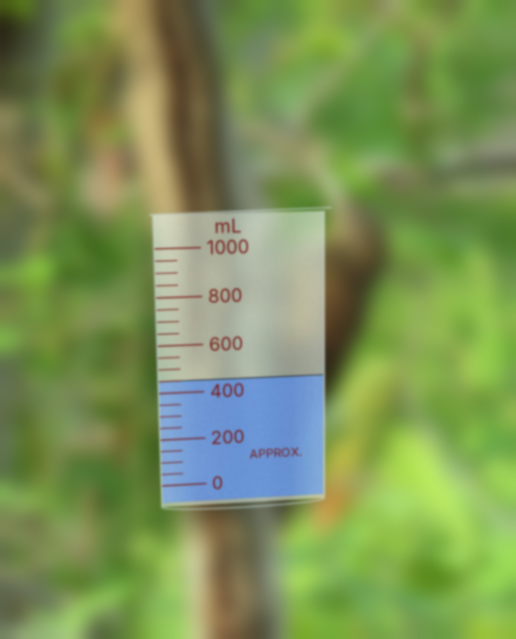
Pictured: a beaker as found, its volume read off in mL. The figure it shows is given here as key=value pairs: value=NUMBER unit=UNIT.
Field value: value=450 unit=mL
